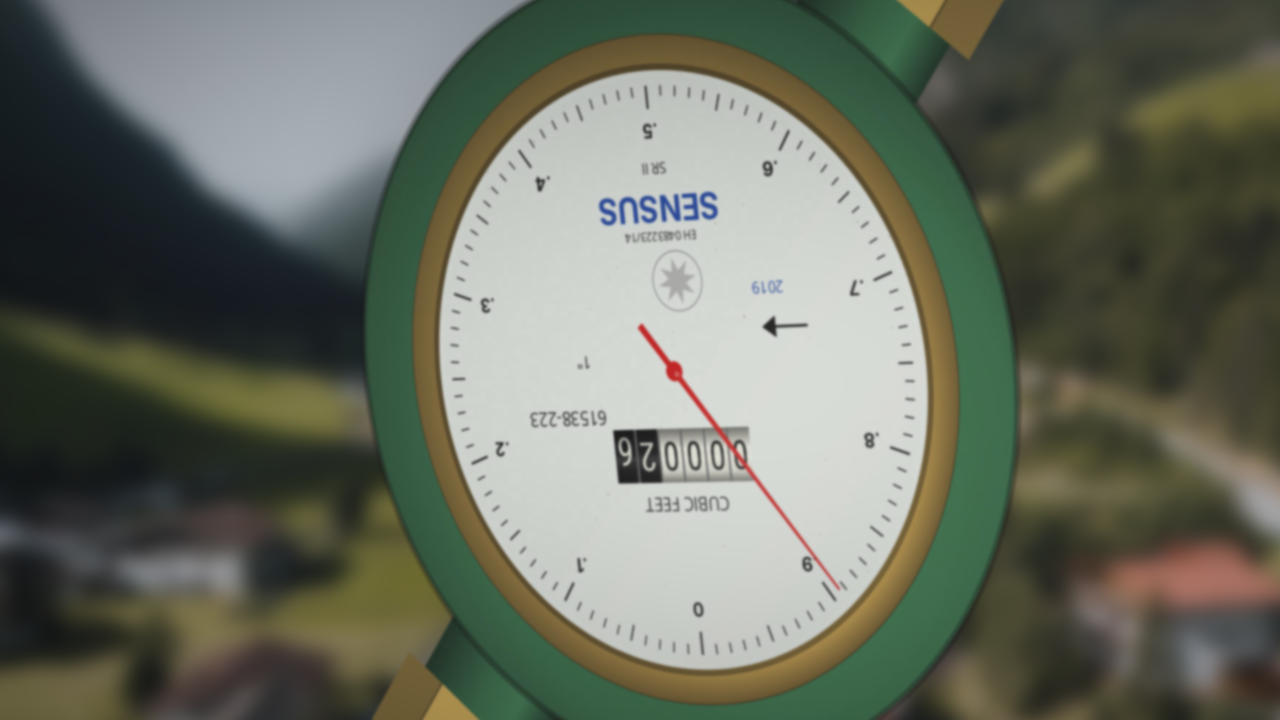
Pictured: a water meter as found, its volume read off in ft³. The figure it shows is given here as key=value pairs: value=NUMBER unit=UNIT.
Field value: value=25.89 unit=ft³
